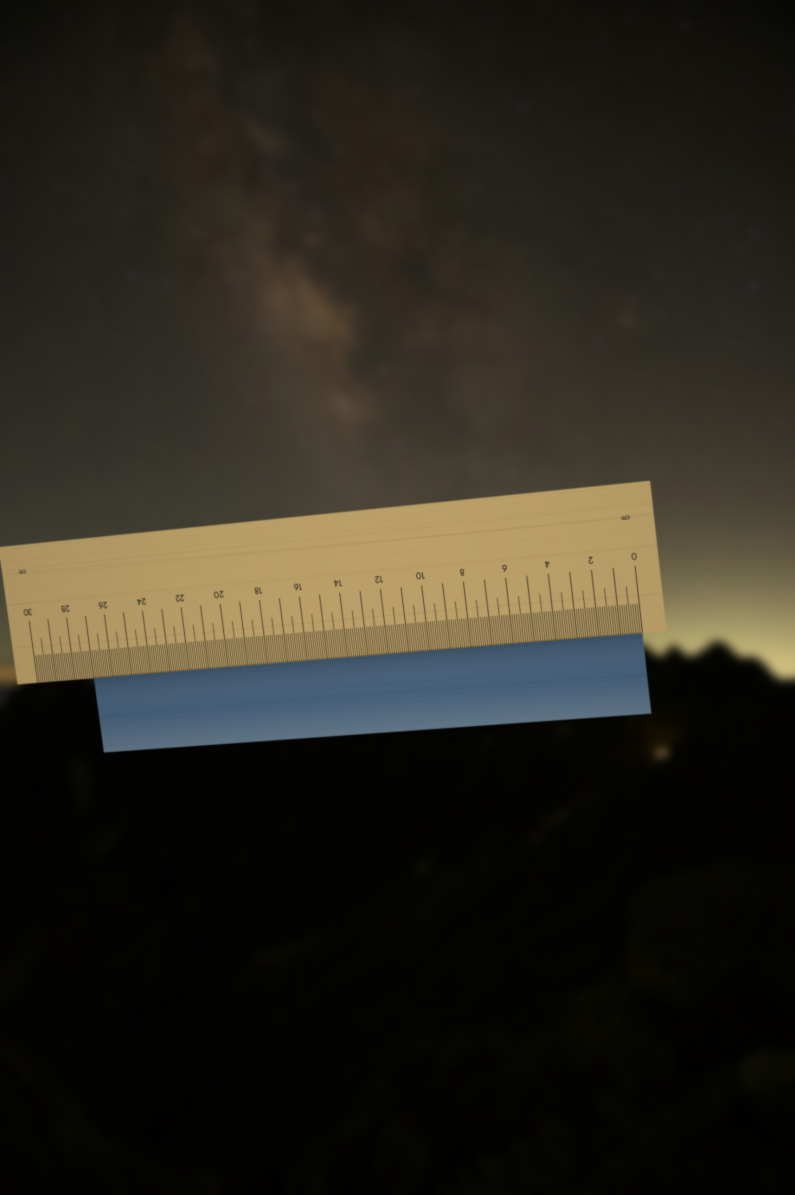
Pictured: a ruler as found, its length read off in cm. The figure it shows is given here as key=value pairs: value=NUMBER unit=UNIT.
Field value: value=27 unit=cm
